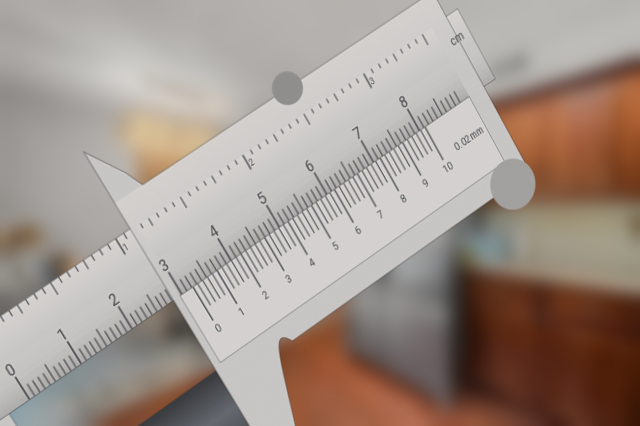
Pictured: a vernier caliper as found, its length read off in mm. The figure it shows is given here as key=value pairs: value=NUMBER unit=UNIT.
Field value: value=32.2 unit=mm
